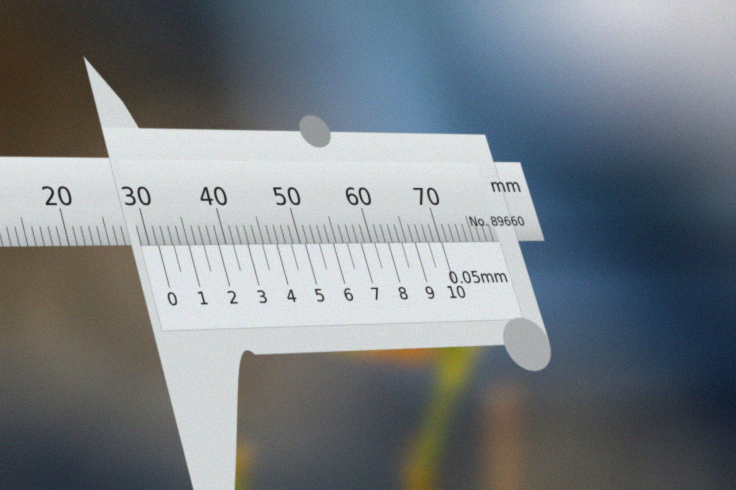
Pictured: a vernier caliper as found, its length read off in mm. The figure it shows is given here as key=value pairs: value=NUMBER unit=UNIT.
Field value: value=31.2 unit=mm
